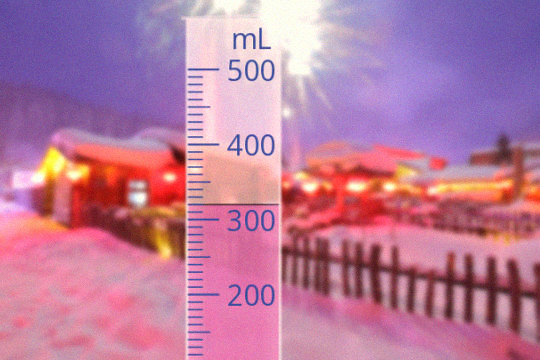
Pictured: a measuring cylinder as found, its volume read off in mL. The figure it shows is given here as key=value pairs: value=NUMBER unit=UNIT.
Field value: value=320 unit=mL
